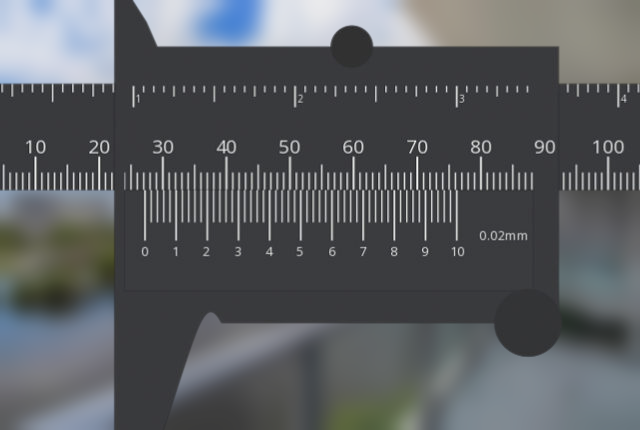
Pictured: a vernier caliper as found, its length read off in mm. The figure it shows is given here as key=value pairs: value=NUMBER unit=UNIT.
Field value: value=27.2 unit=mm
